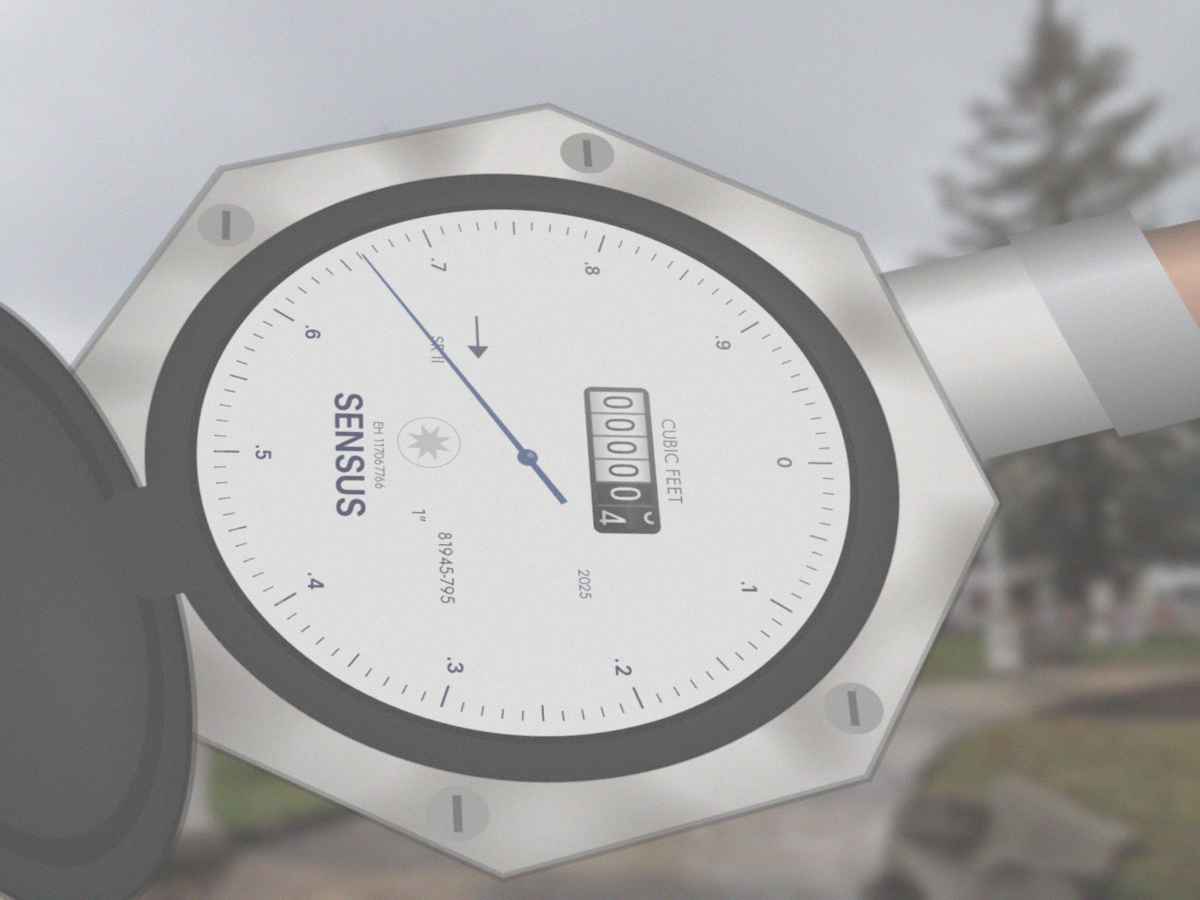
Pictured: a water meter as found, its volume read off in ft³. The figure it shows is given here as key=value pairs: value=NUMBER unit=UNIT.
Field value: value=3.66 unit=ft³
